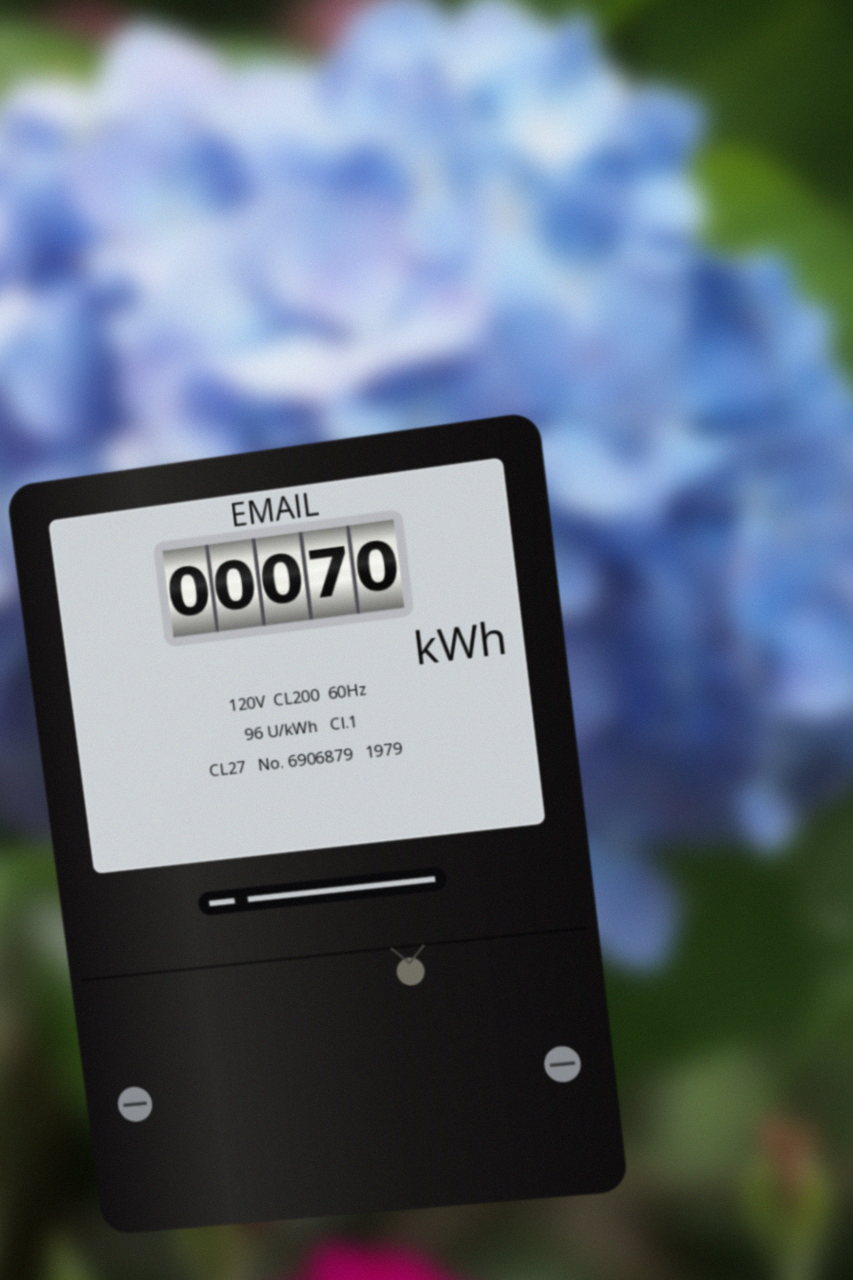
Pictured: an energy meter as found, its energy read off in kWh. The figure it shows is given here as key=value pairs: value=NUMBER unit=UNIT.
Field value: value=70 unit=kWh
